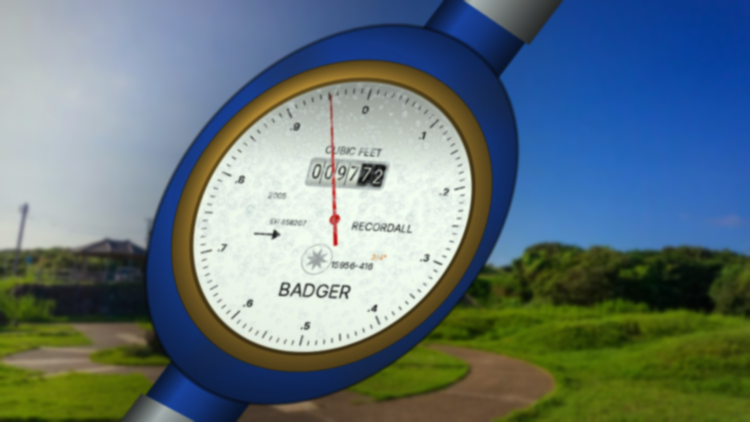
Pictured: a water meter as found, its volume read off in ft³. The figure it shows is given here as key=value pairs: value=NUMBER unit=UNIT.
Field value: value=9771.95 unit=ft³
